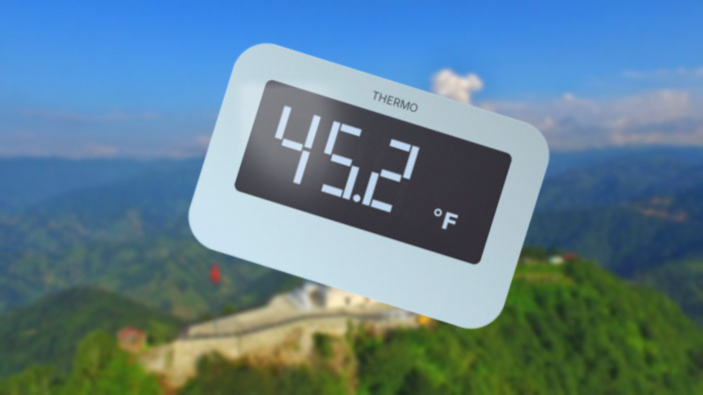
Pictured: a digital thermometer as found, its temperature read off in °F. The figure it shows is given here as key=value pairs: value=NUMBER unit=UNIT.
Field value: value=45.2 unit=°F
